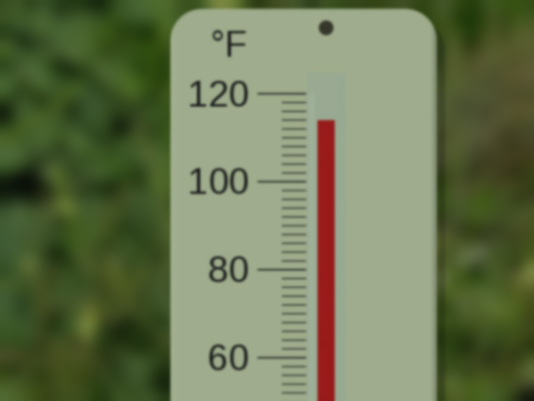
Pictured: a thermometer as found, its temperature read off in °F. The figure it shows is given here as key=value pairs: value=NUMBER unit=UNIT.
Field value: value=114 unit=°F
